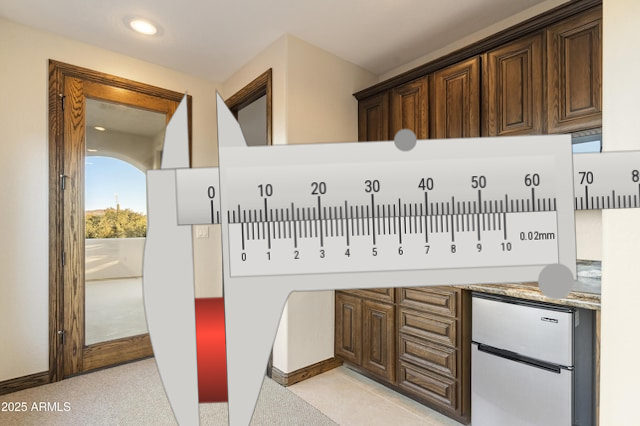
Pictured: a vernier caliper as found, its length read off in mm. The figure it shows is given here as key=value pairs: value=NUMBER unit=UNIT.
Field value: value=5.5 unit=mm
